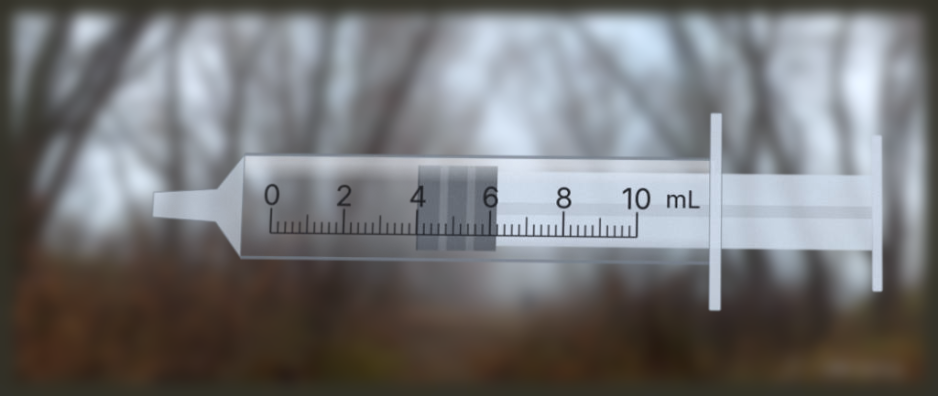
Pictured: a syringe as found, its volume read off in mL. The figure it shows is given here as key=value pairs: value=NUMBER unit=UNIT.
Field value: value=4 unit=mL
